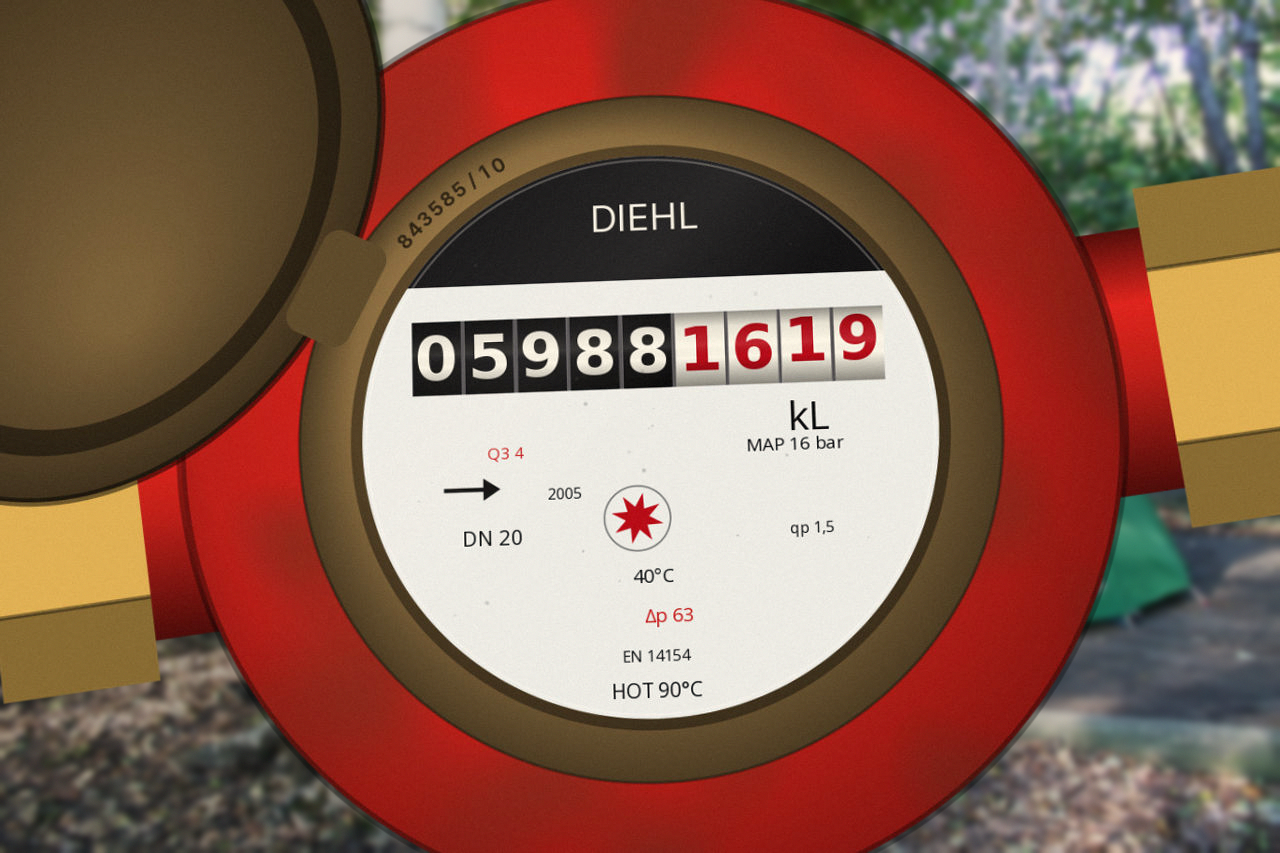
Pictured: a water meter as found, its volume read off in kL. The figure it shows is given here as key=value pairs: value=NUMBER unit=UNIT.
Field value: value=5988.1619 unit=kL
